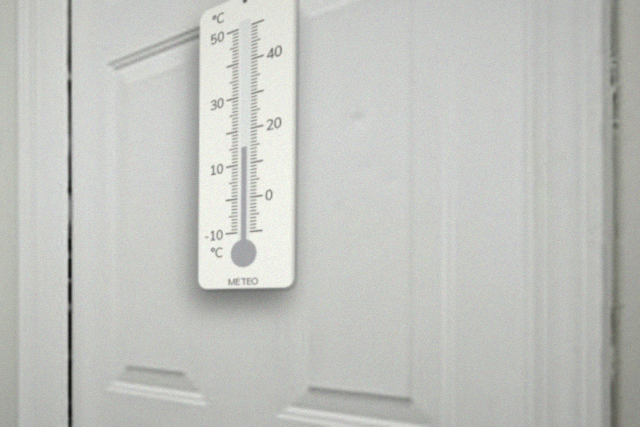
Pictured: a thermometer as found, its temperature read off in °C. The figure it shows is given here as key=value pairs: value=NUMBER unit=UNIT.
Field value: value=15 unit=°C
